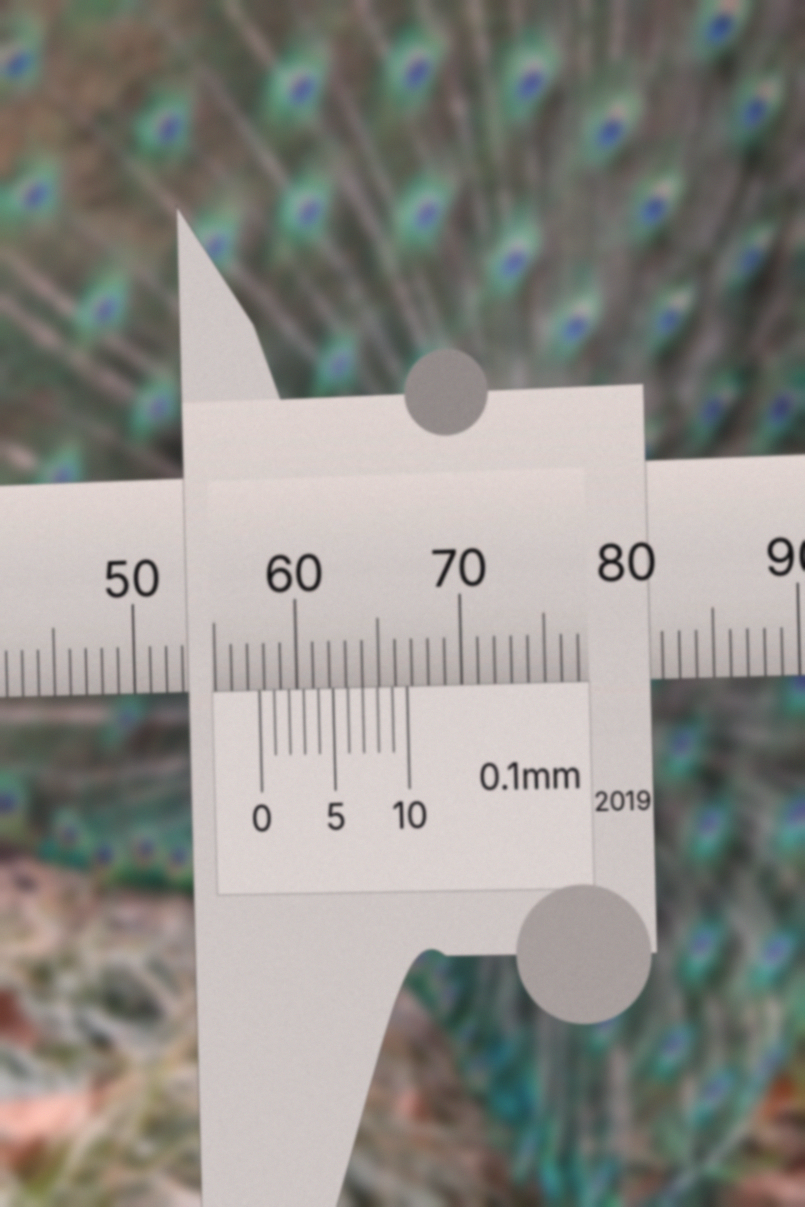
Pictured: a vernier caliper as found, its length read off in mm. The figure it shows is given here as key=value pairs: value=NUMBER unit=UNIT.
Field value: value=57.7 unit=mm
